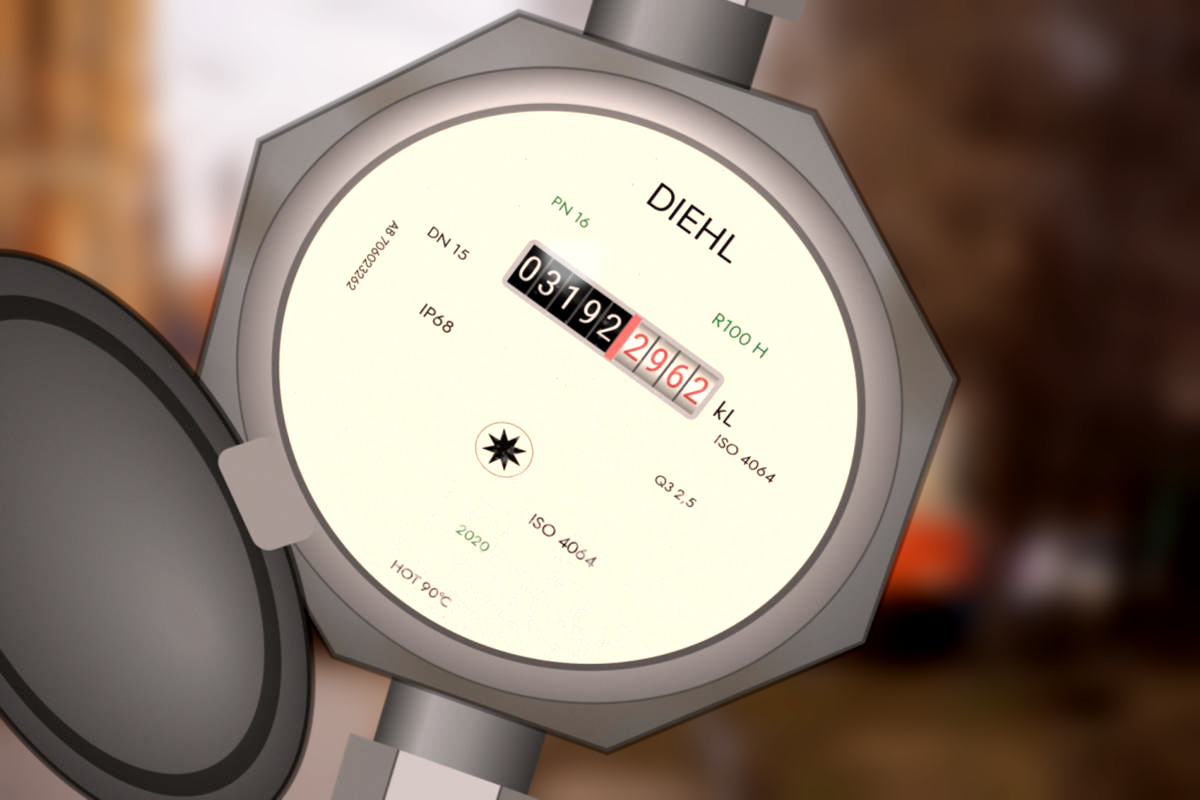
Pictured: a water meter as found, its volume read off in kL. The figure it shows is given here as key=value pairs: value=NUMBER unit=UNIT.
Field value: value=3192.2962 unit=kL
